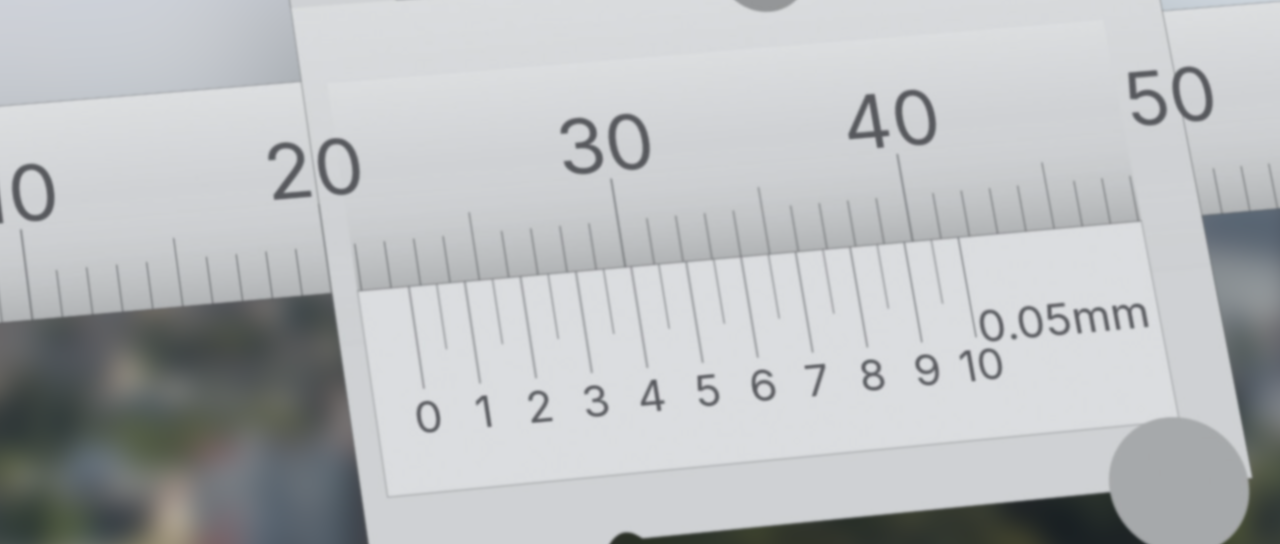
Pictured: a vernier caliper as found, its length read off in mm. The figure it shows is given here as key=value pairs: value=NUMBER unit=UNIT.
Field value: value=22.6 unit=mm
